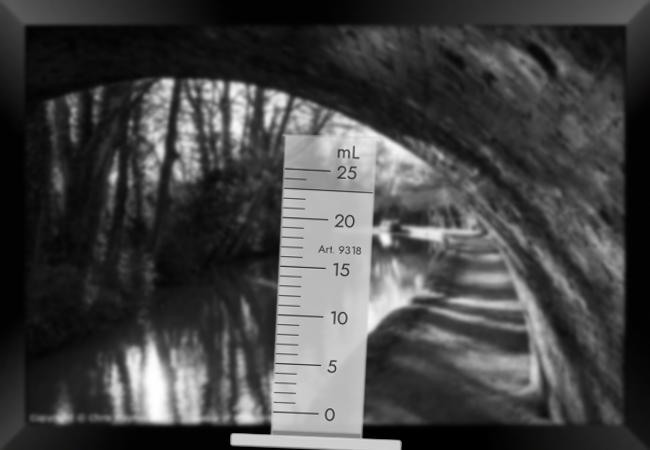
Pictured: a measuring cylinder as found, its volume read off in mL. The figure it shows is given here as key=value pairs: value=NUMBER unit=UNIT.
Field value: value=23 unit=mL
